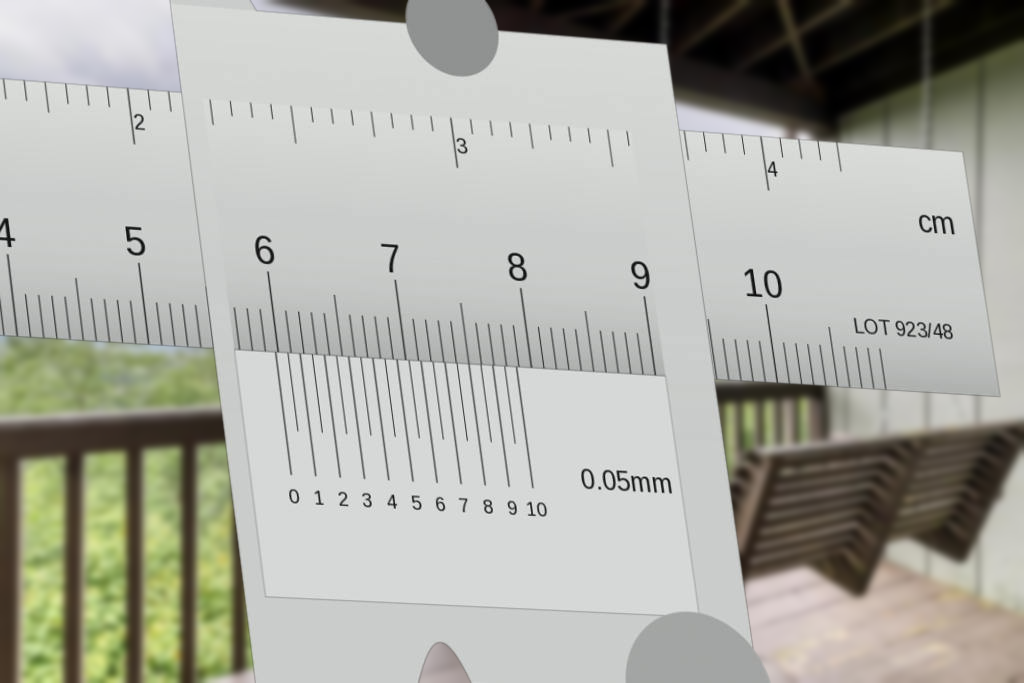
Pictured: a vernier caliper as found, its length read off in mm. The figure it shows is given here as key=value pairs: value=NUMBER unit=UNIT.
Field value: value=59.8 unit=mm
